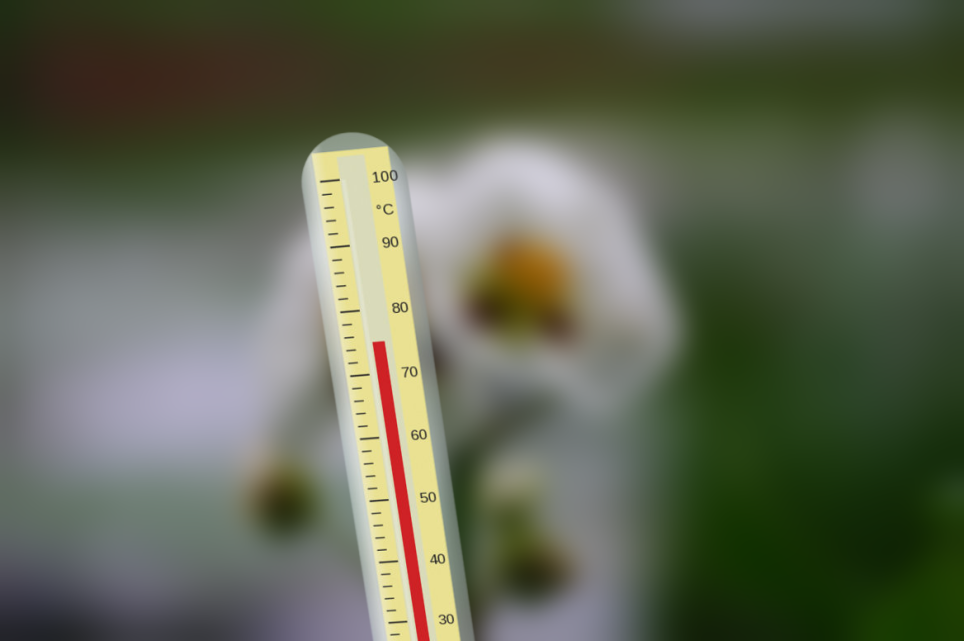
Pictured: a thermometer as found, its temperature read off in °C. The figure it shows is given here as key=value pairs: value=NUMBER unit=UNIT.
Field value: value=75 unit=°C
